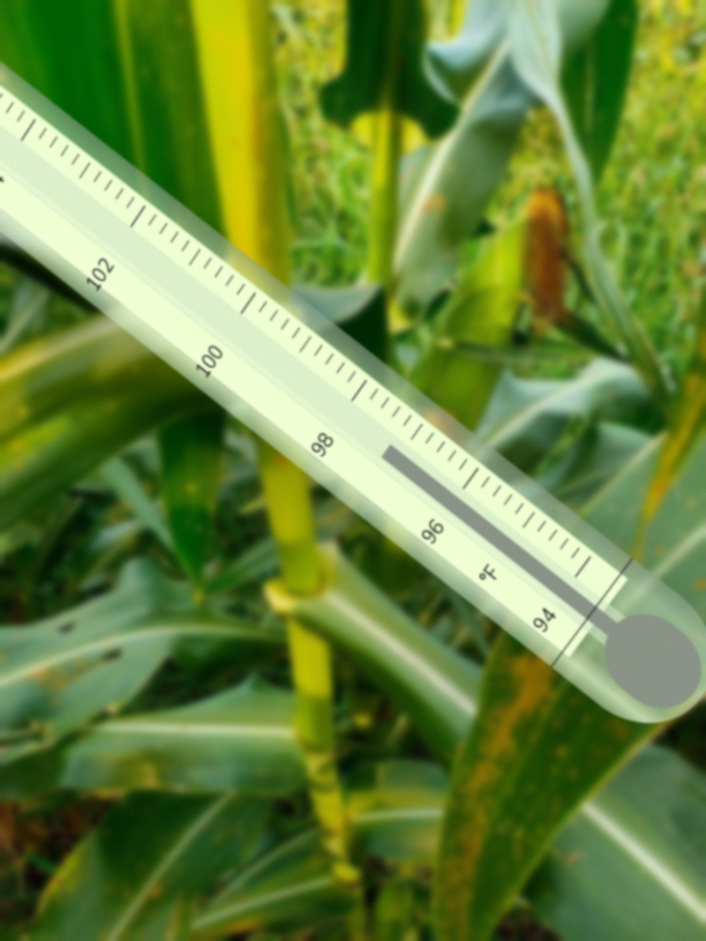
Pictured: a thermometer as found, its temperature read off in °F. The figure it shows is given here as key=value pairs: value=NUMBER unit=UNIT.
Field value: value=97.2 unit=°F
